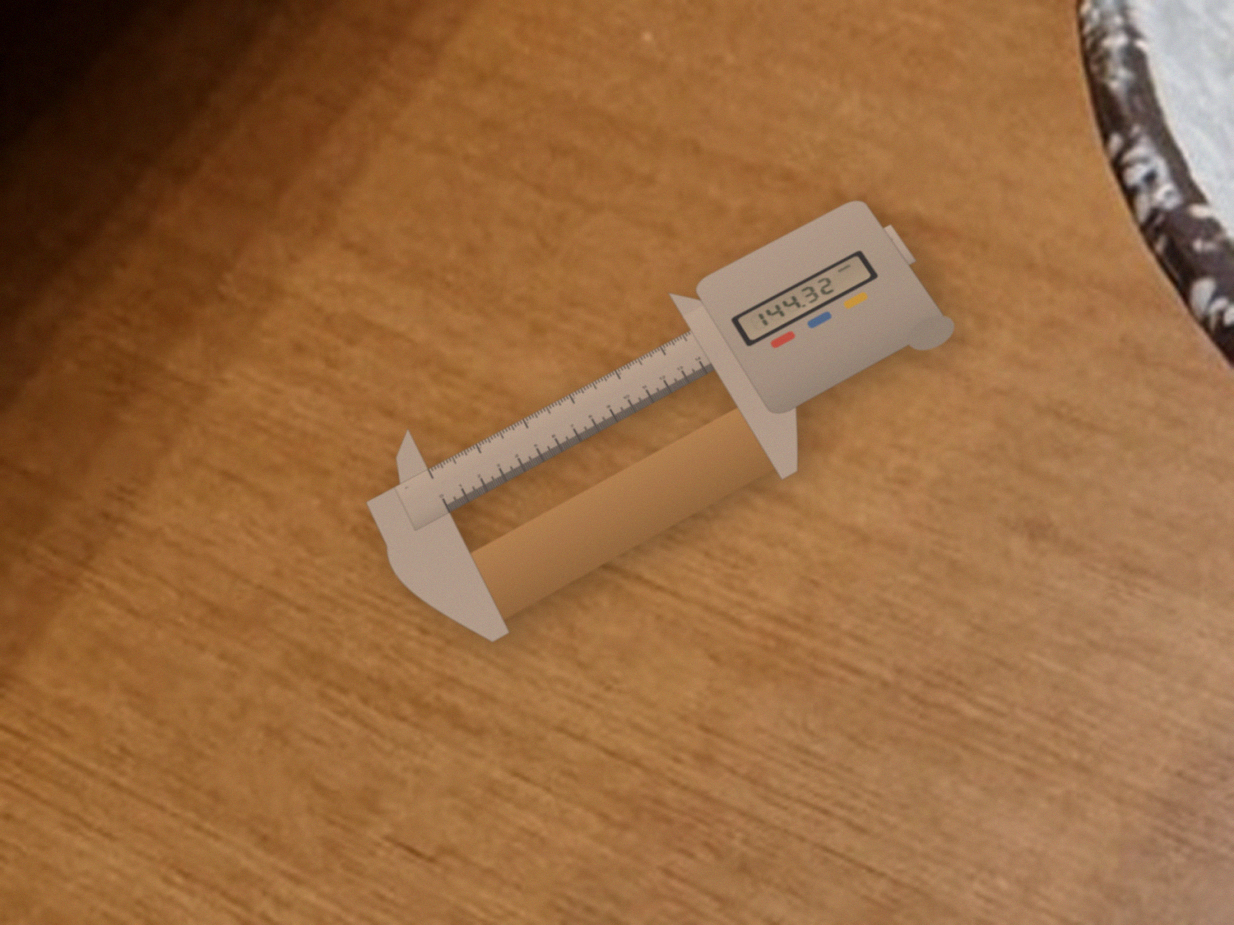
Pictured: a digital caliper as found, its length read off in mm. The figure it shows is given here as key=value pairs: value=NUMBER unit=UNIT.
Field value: value=144.32 unit=mm
